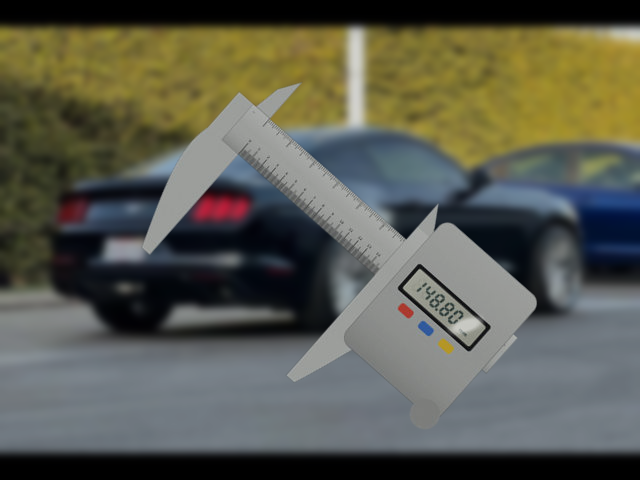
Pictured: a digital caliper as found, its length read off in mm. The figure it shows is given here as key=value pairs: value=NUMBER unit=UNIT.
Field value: value=148.80 unit=mm
